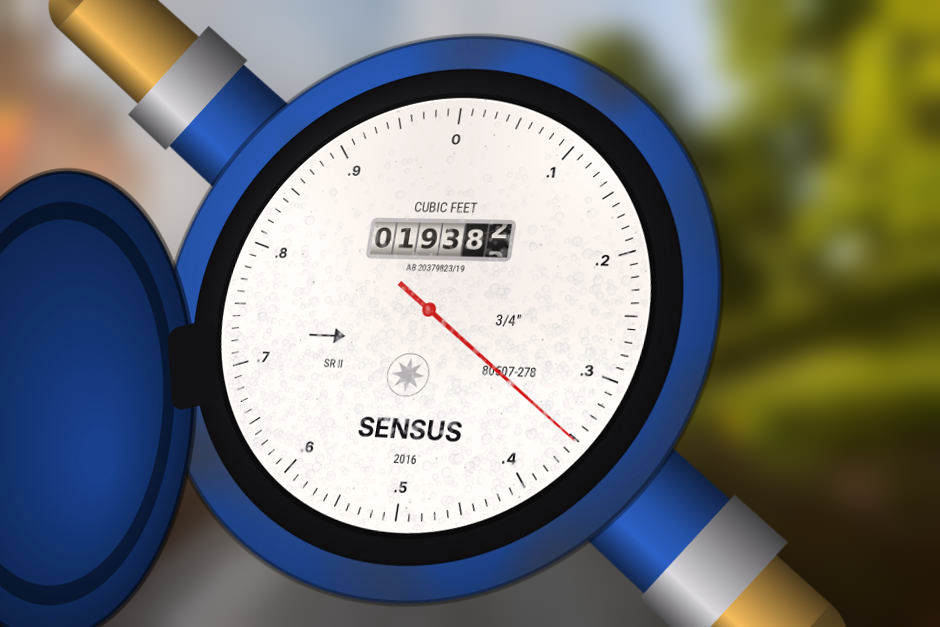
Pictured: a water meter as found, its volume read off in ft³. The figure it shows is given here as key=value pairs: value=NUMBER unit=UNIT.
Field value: value=19382.35 unit=ft³
